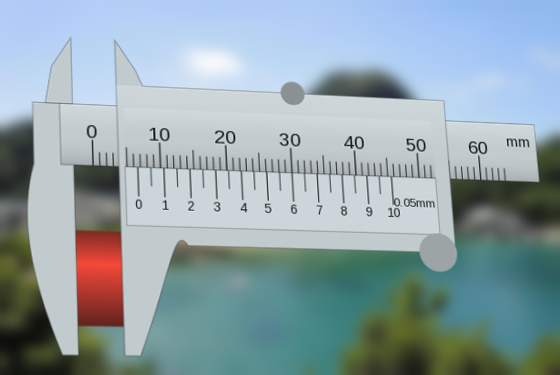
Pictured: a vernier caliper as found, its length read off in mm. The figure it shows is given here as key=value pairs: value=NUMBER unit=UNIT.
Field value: value=6.6 unit=mm
